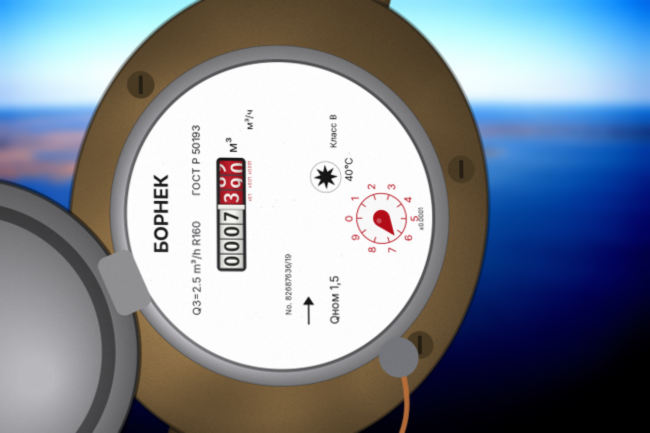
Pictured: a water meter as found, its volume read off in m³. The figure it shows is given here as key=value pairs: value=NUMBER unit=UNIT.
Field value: value=7.3896 unit=m³
